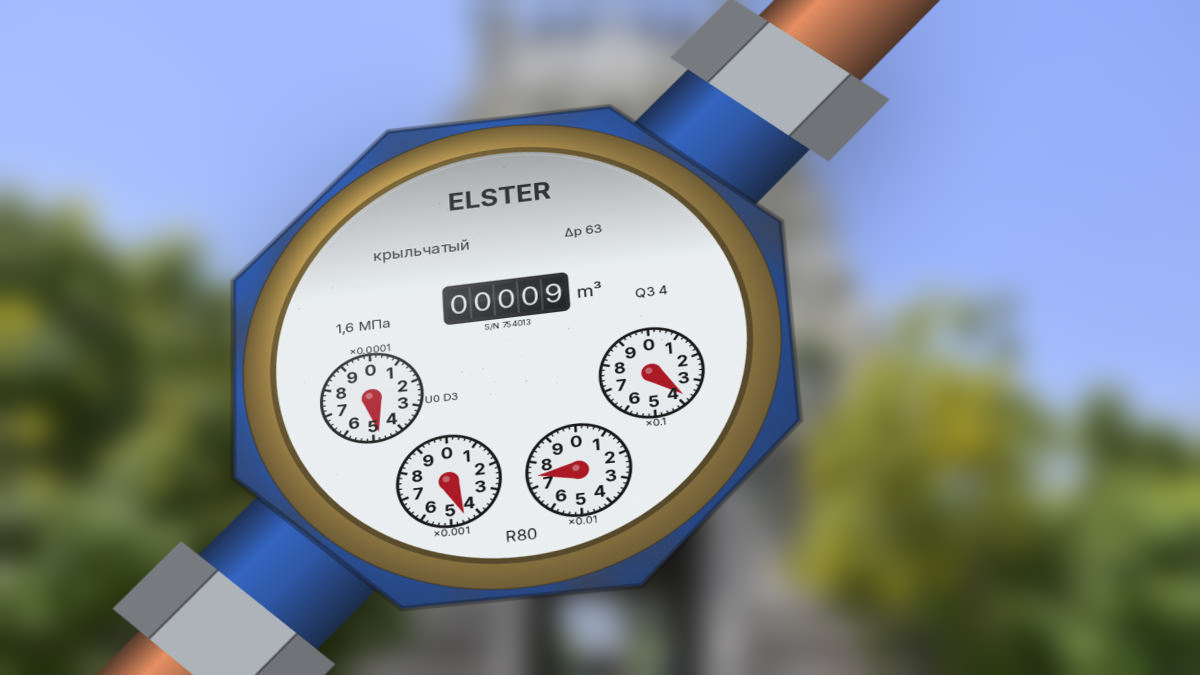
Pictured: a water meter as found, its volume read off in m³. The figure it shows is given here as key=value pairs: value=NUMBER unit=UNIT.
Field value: value=9.3744 unit=m³
